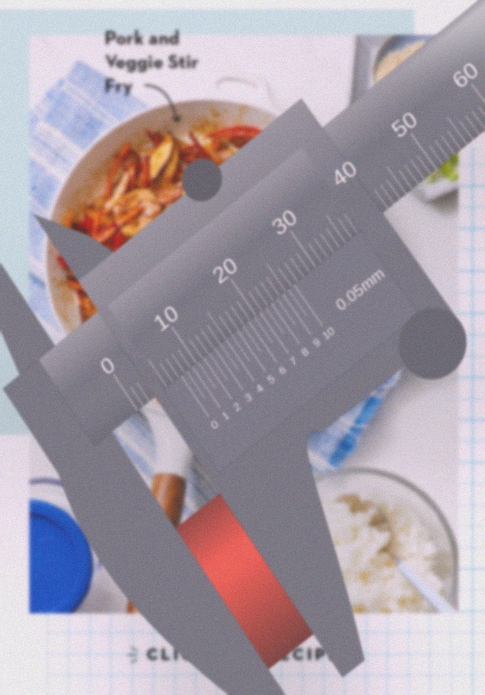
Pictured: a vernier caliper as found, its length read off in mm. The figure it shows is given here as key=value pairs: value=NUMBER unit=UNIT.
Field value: value=7.4 unit=mm
